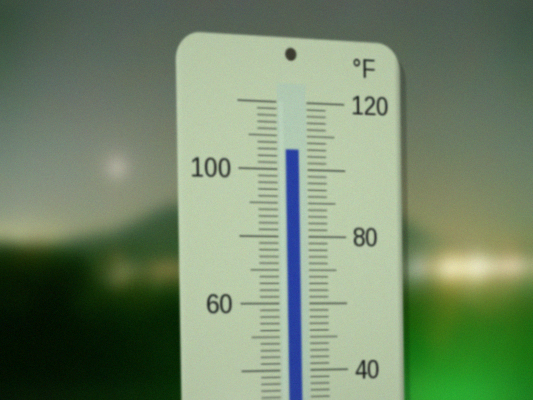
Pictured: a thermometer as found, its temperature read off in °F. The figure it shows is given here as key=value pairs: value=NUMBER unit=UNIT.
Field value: value=106 unit=°F
